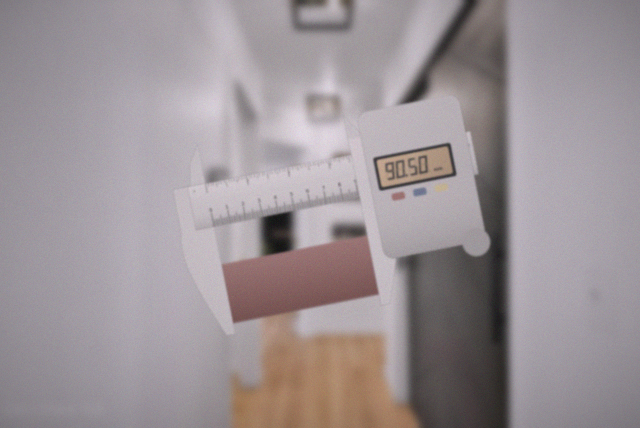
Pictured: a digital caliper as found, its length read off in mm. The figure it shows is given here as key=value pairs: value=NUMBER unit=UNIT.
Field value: value=90.50 unit=mm
